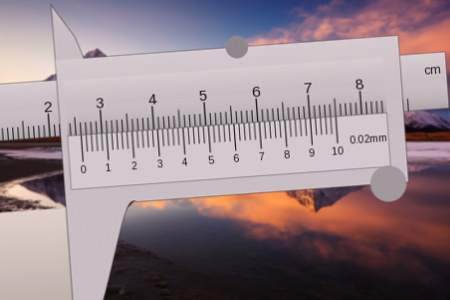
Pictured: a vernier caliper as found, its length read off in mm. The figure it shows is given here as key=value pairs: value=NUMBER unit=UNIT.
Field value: value=26.0 unit=mm
